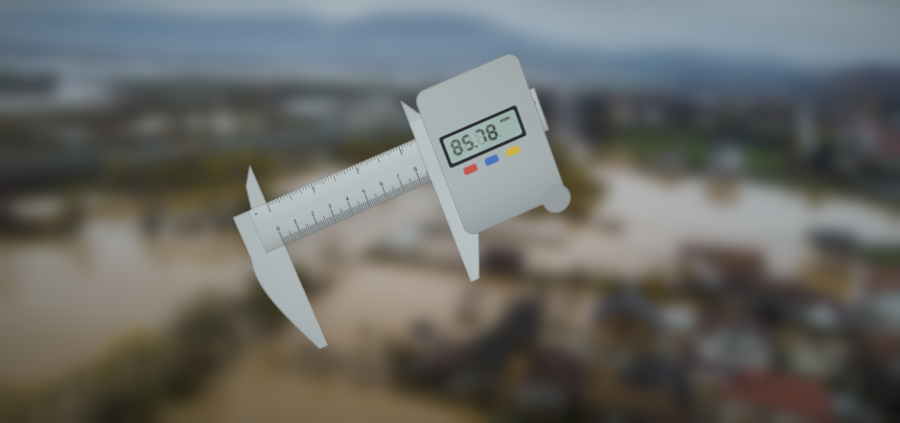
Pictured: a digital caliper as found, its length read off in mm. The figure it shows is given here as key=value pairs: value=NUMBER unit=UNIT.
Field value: value=85.78 unit=mm
